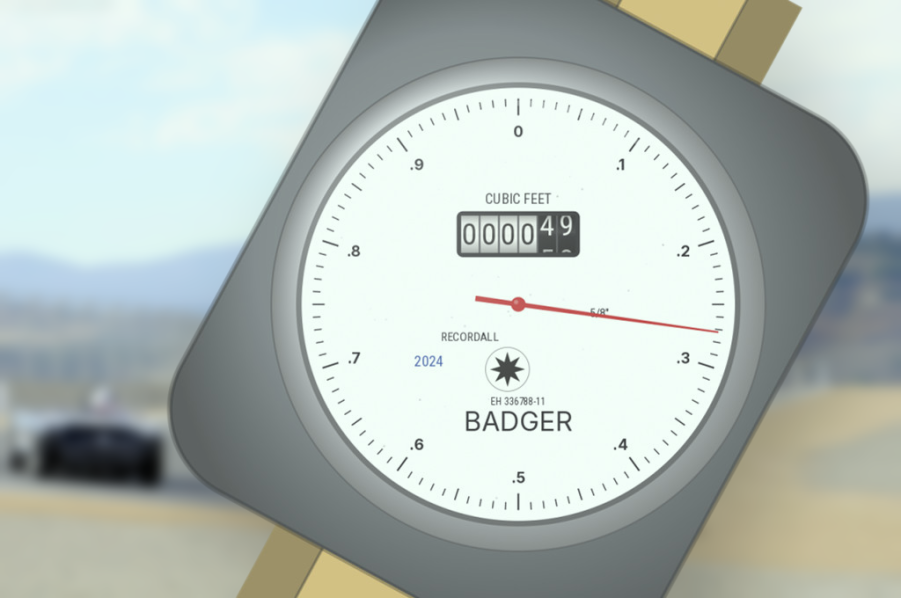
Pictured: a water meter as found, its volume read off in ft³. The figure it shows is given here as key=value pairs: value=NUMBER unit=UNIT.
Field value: value=49.27 unit=ft³
